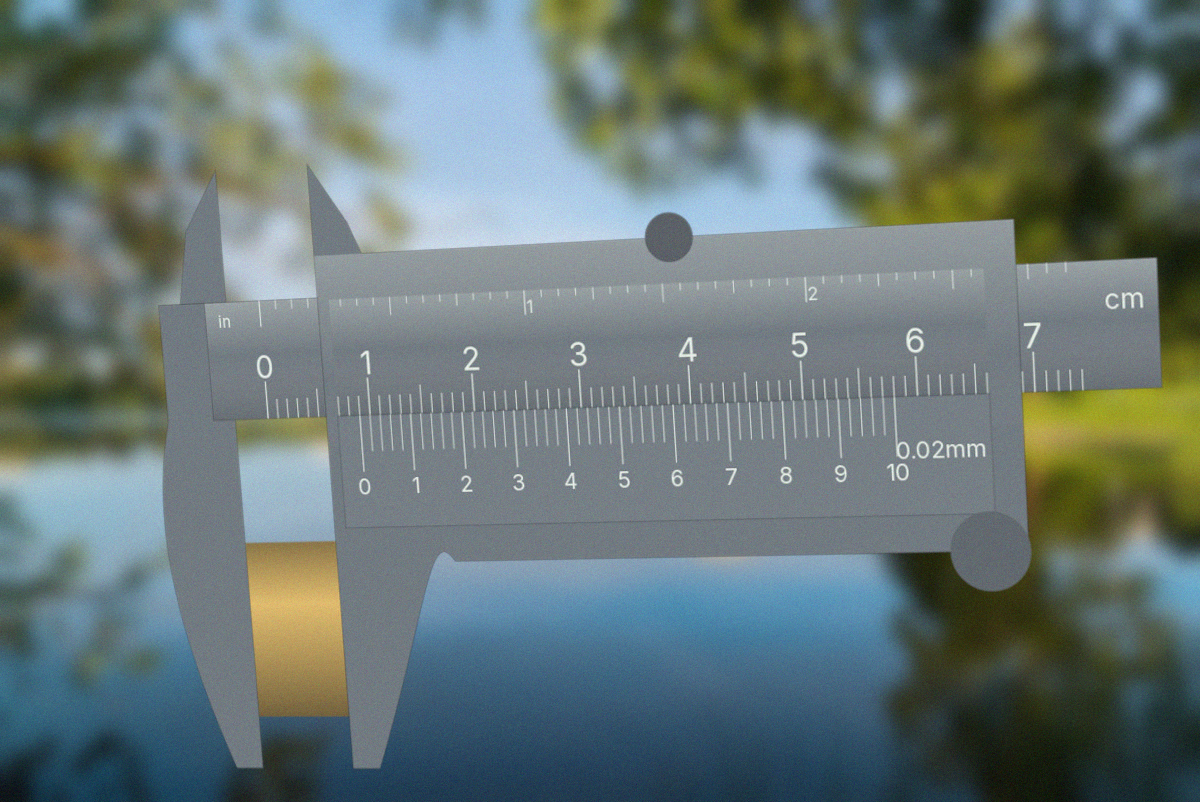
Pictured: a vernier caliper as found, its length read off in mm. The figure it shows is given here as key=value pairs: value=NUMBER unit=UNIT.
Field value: value=9.0 unit=mm
